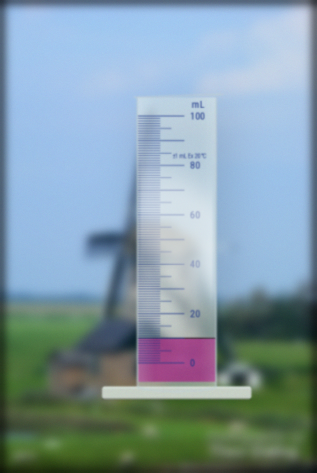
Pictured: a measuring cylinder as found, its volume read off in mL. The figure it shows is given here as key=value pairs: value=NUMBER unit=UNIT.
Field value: value=10 unit=mL
